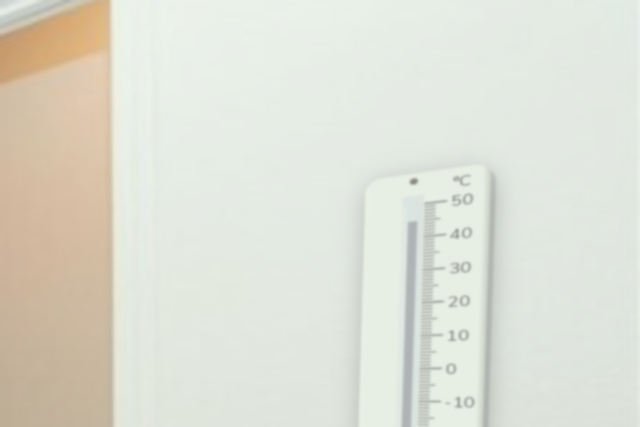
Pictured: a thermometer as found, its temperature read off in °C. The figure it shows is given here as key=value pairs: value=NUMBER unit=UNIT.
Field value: value=45 unit=°C
